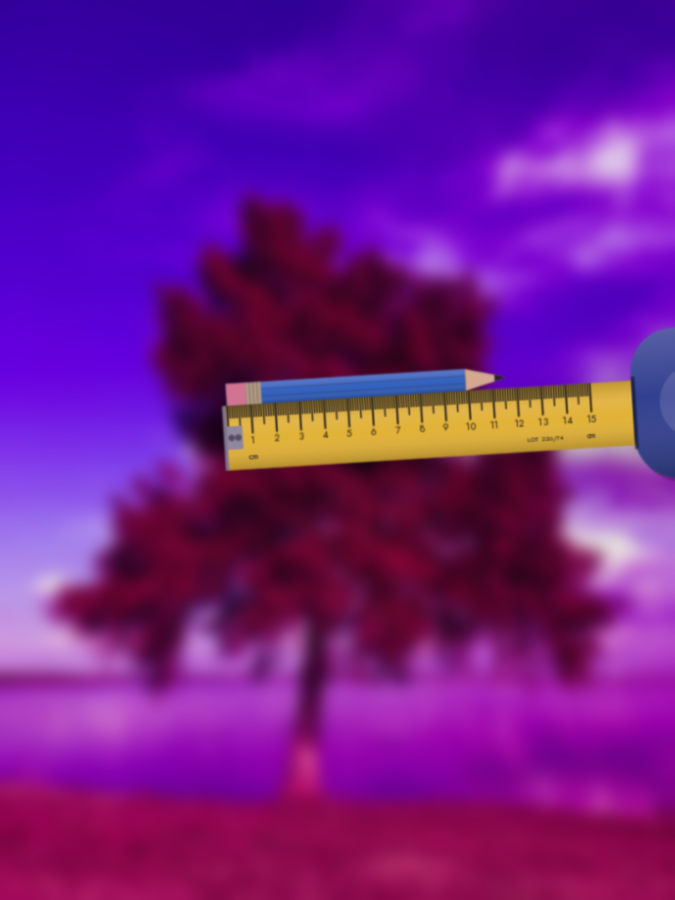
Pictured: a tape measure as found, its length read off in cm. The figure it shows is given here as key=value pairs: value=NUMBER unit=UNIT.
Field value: value=11.5 unit=cm
